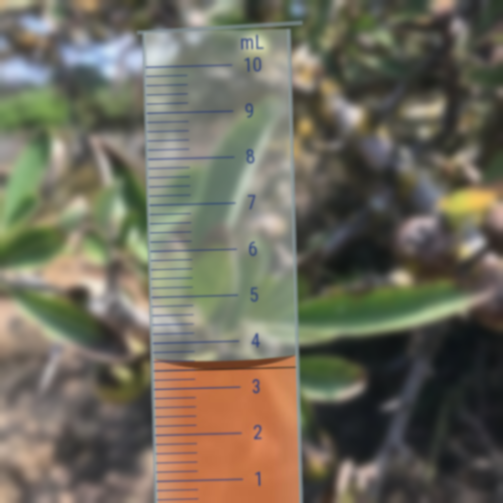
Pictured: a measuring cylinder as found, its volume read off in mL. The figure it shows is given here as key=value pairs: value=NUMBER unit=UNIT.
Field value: value=3.4 unit=mL
